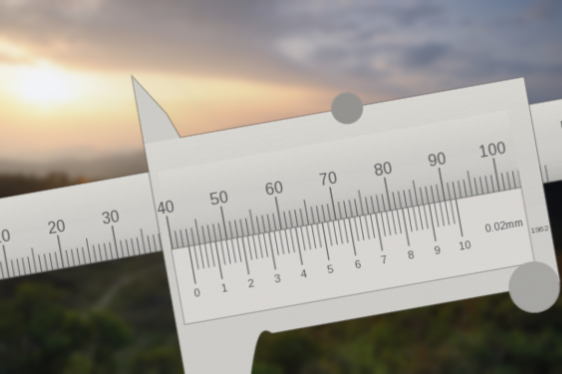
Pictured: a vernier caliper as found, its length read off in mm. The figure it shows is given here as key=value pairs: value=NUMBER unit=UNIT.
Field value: value=43.0 unit=mm
